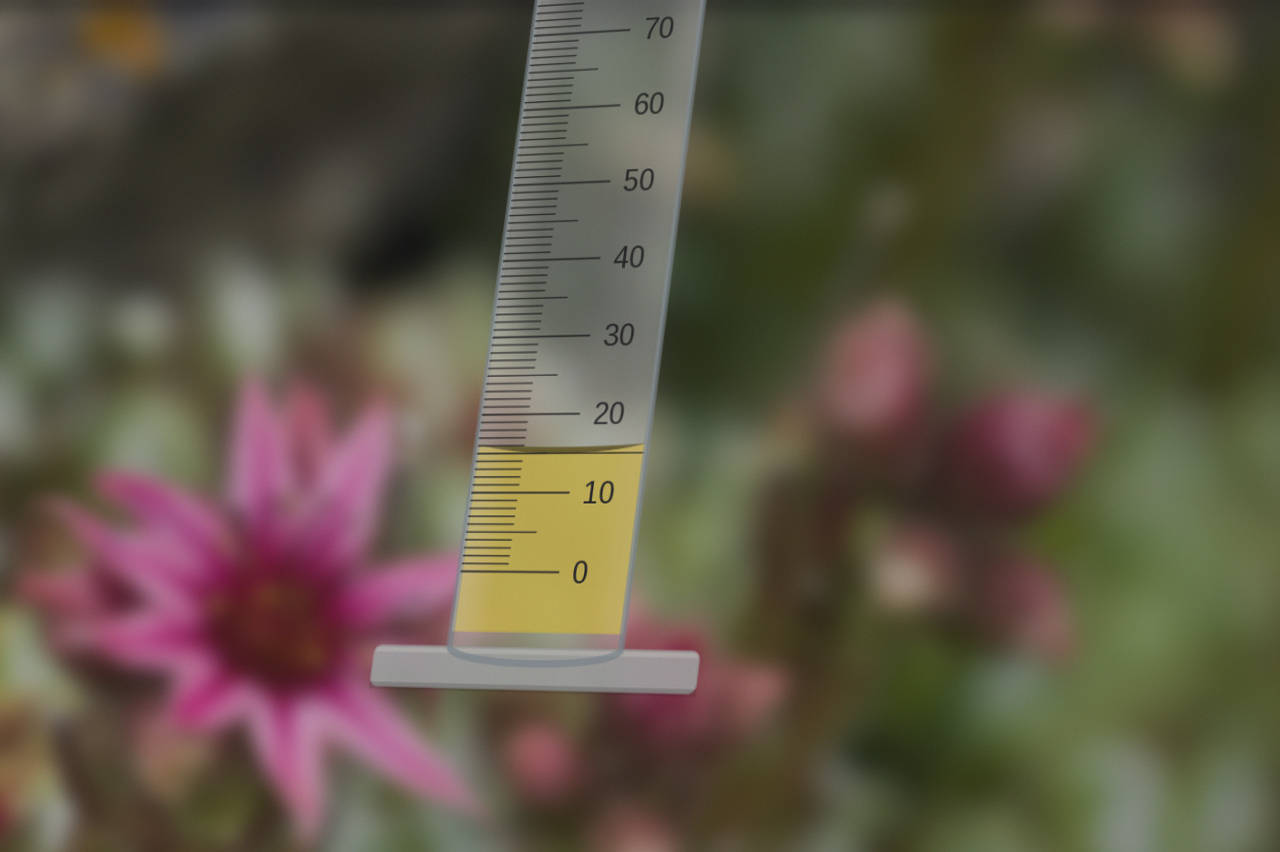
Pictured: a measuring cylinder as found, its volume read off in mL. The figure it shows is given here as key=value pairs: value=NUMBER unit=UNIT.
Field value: value=15 unit=mL
